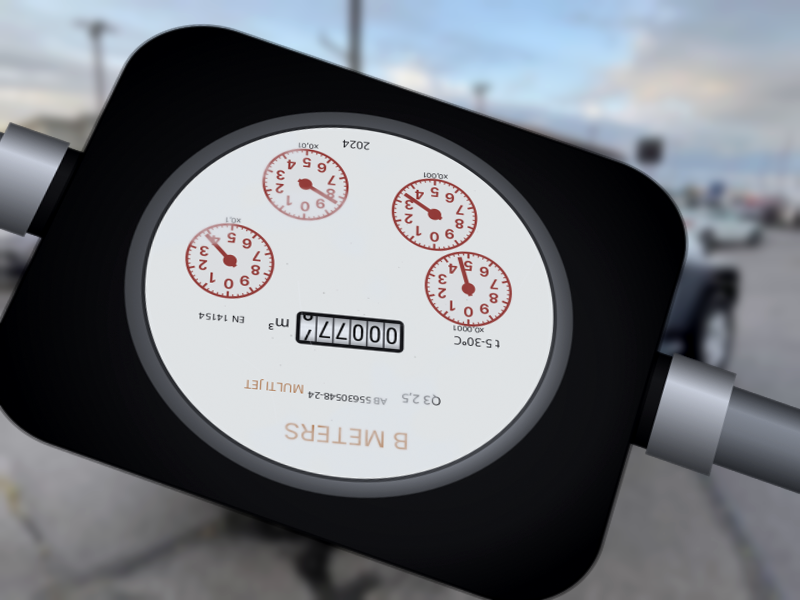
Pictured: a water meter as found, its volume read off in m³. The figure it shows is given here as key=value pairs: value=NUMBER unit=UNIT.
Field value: value=777.3834 unit=m³
